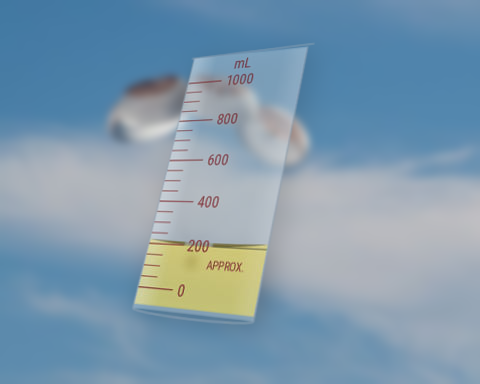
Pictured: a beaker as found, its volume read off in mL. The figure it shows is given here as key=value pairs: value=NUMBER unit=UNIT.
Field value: value=200 unit=mL
